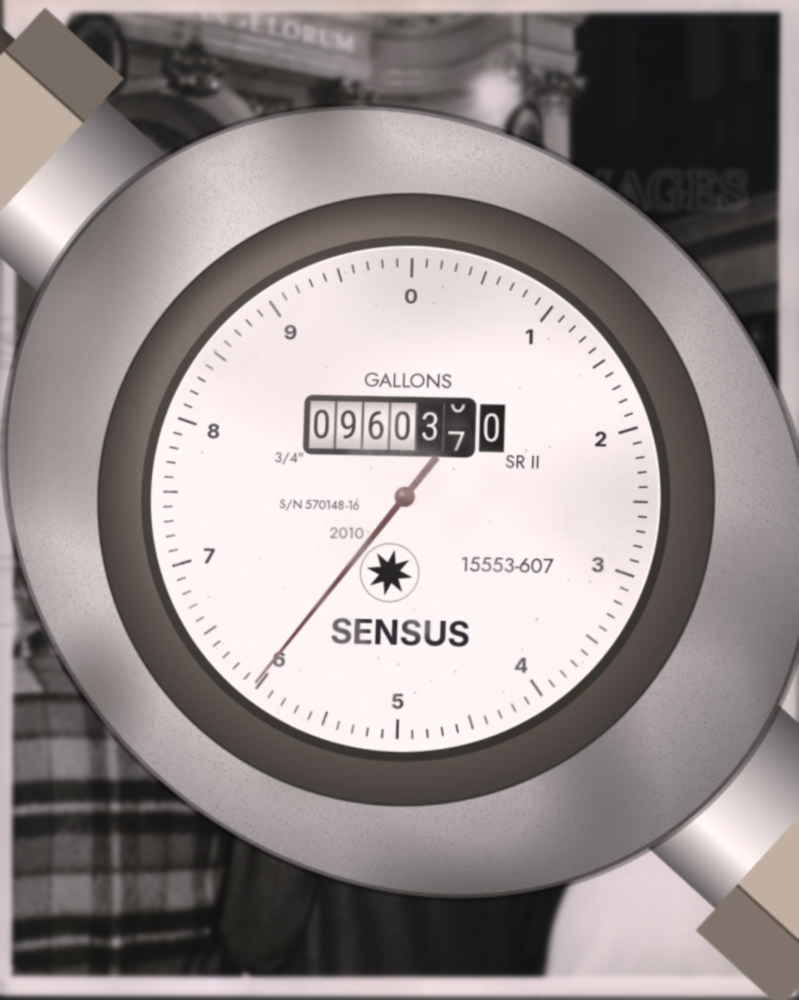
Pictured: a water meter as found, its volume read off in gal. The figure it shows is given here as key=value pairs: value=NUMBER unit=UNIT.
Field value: value=960366.0 unit=gal
